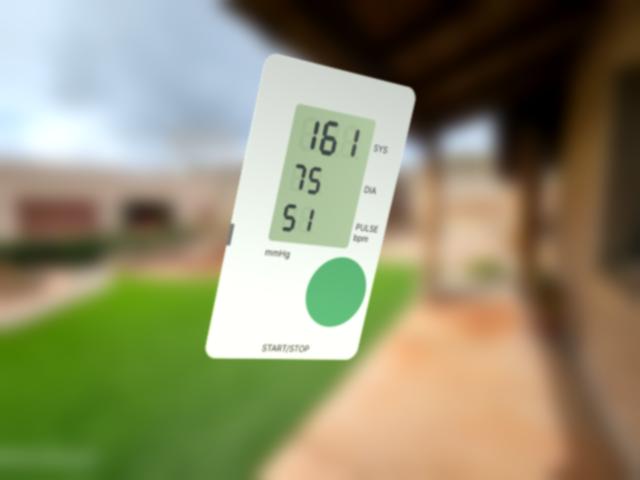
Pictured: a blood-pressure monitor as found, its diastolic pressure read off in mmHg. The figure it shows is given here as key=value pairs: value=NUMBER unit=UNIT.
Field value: value=75 unit=mmHg
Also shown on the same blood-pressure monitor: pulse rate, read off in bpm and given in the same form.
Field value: value=51 unit=bpm
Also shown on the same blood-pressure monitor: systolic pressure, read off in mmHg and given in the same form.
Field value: value=161 unit=mmHg
